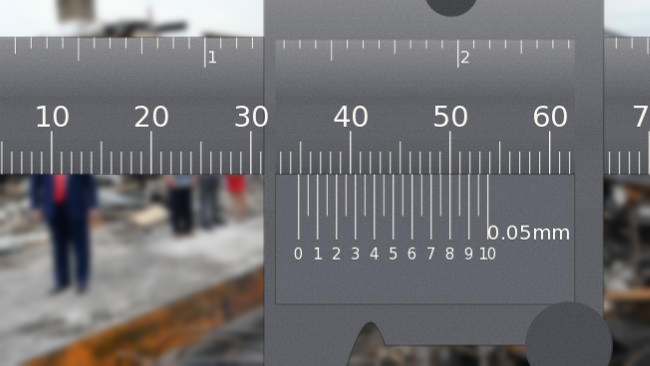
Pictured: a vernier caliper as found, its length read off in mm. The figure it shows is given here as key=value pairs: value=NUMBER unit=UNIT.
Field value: value=34.8 unit=mm
